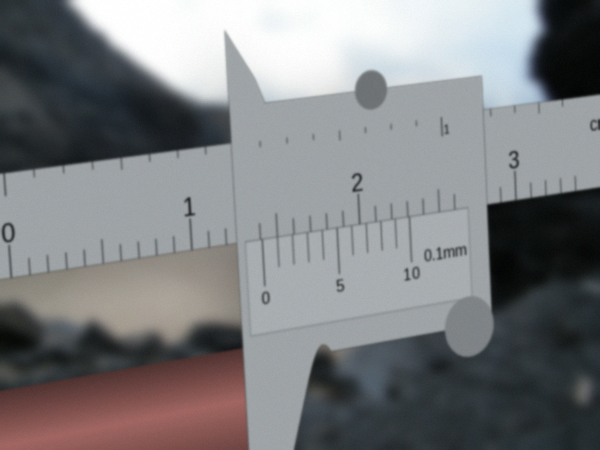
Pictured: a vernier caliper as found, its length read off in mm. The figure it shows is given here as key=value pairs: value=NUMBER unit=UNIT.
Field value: value=14.1 unit=mm
